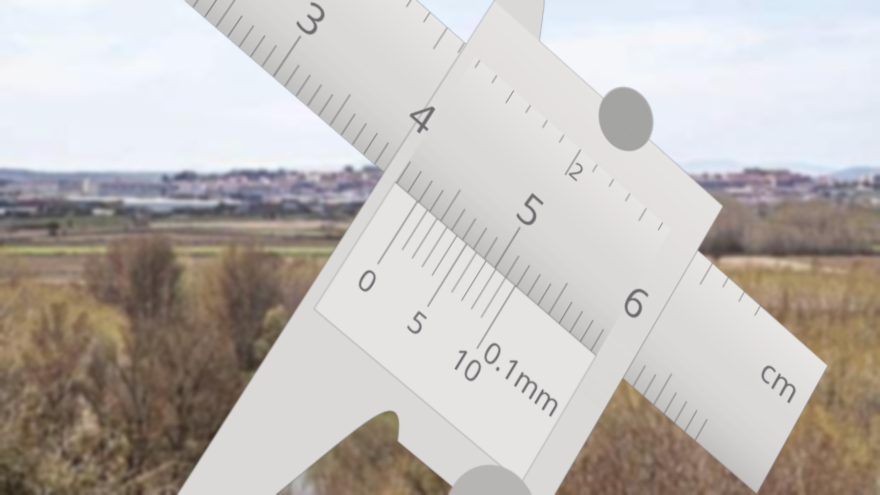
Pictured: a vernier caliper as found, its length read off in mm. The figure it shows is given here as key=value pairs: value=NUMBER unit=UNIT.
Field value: value=42.9 unit=mm
